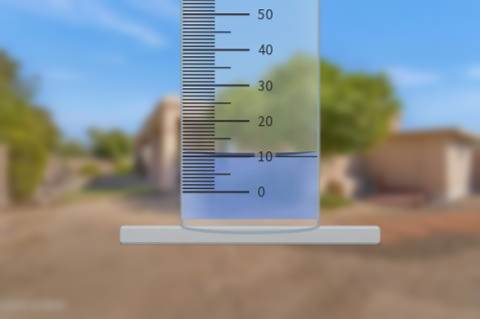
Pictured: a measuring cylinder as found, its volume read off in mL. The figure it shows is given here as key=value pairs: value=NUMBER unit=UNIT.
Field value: value=10 unit=mL
